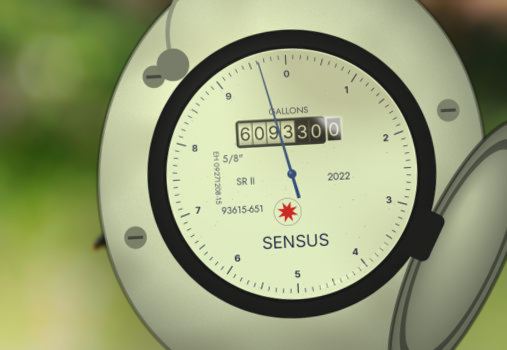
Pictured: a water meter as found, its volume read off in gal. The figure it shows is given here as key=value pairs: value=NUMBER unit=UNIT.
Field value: value=6093299.6 unit=gal
